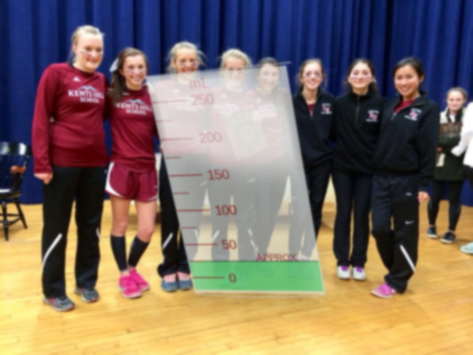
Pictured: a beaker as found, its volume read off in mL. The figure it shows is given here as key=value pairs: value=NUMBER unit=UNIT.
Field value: value=25 unit=mL
